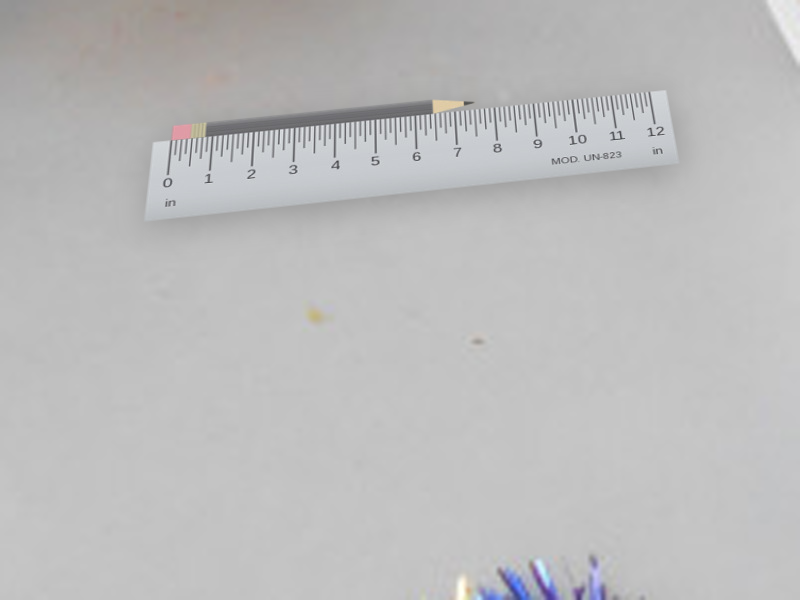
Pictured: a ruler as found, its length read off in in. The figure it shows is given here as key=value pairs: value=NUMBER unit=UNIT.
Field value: value=7.5 unit=in
